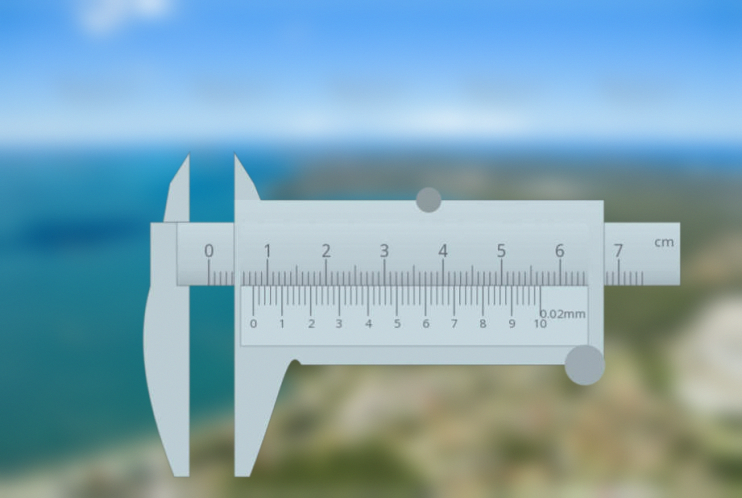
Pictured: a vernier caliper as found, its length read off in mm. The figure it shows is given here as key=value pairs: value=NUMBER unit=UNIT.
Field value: value=7.6 unit=mm
